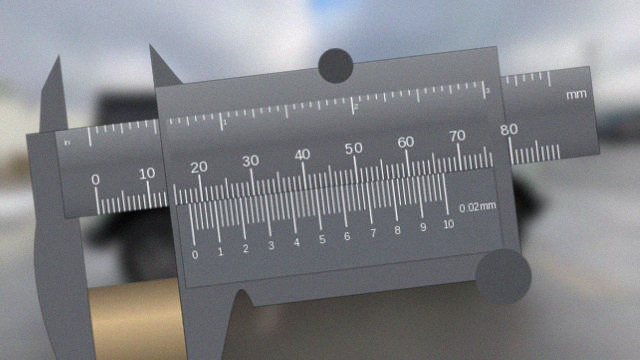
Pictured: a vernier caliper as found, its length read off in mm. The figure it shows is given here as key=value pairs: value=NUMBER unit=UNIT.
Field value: value=17.5 unit=mm
